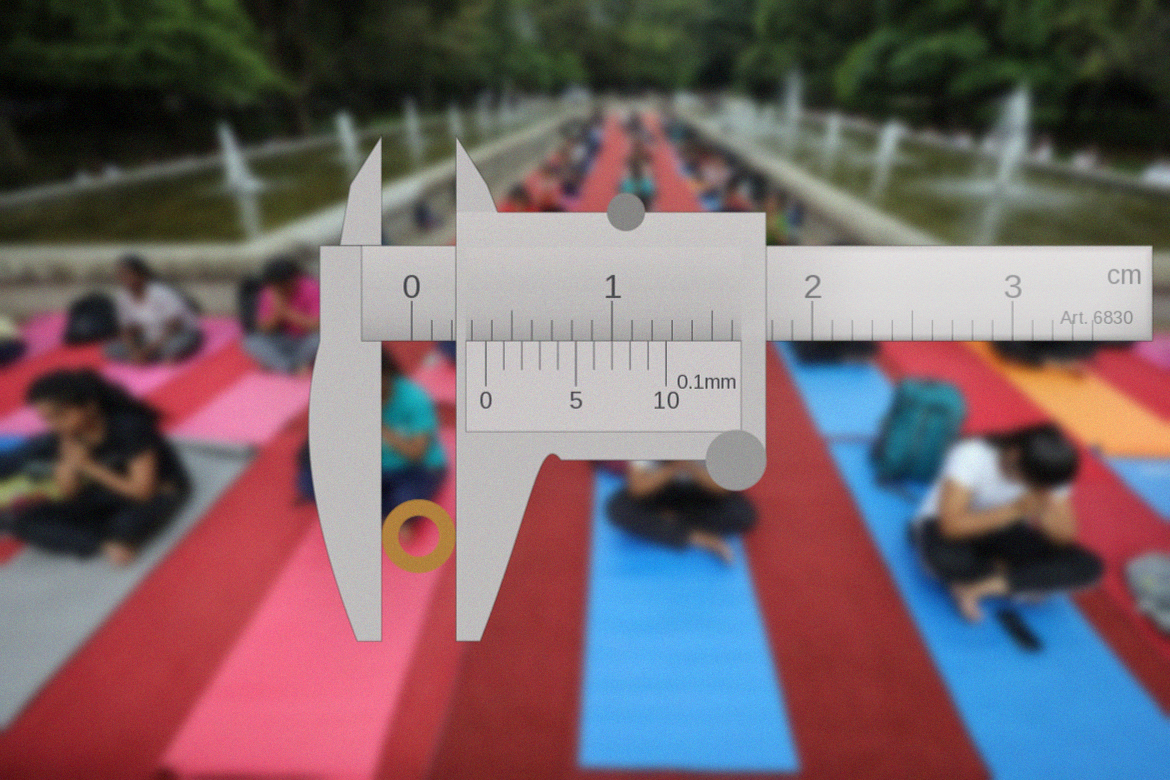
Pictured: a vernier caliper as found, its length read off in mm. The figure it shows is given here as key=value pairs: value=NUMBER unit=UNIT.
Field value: value=3.7 unit=mm
